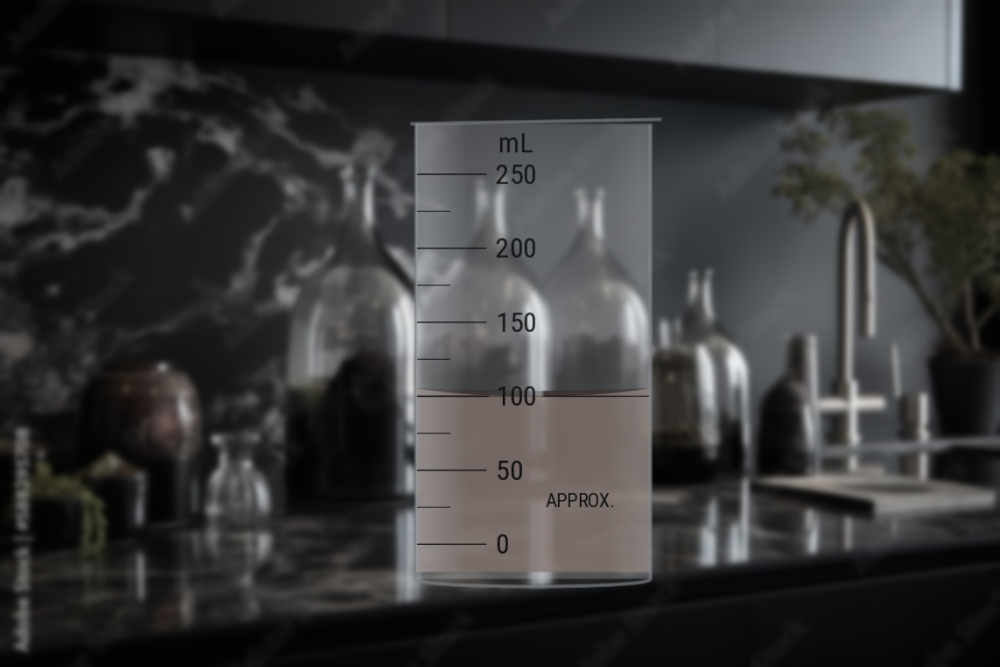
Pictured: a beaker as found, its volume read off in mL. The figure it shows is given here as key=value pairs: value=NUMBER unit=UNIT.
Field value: value=100 unit=mL
